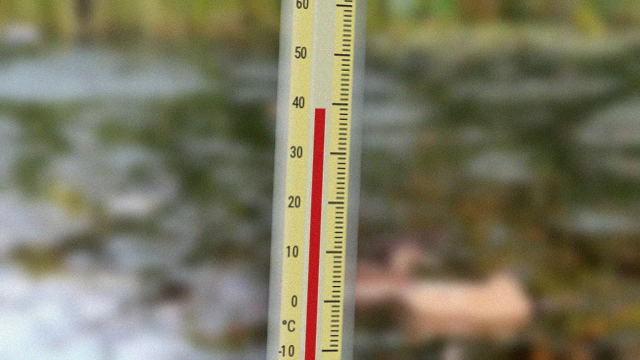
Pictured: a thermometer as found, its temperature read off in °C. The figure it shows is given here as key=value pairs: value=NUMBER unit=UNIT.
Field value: value=39 unit=°C
